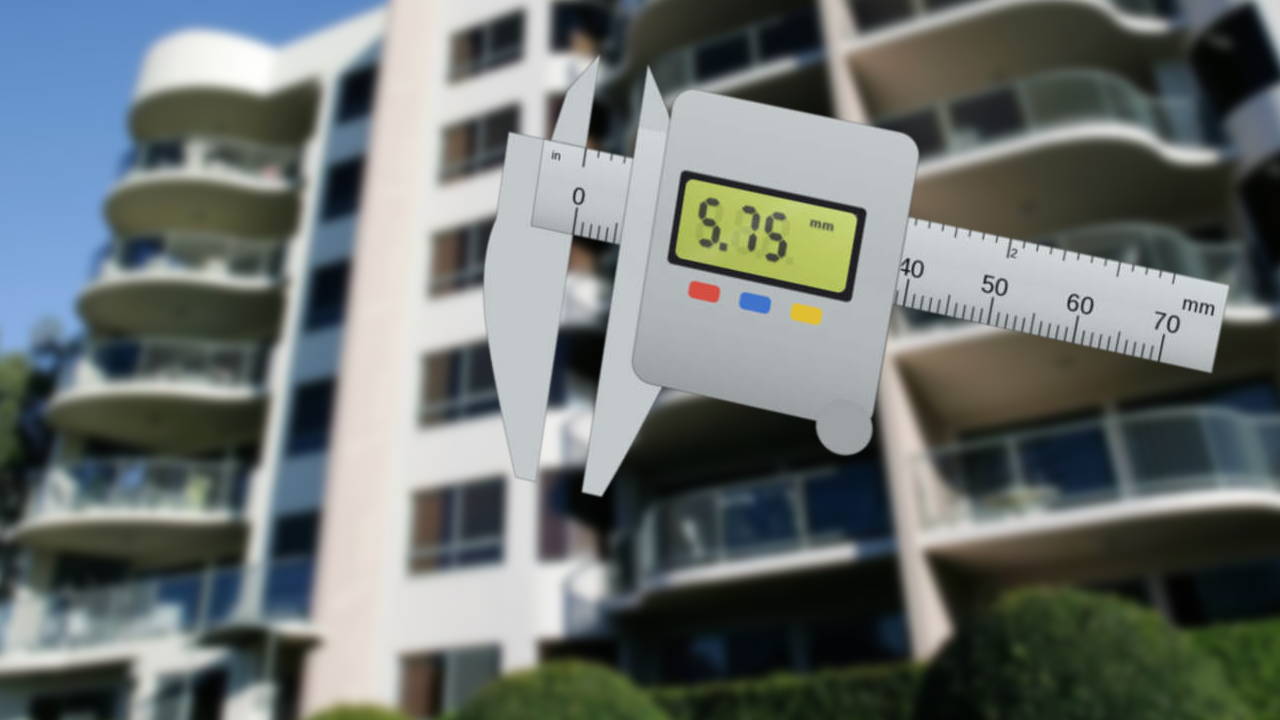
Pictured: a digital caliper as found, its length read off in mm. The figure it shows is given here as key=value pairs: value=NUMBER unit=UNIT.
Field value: value=5.75 unit=mm
